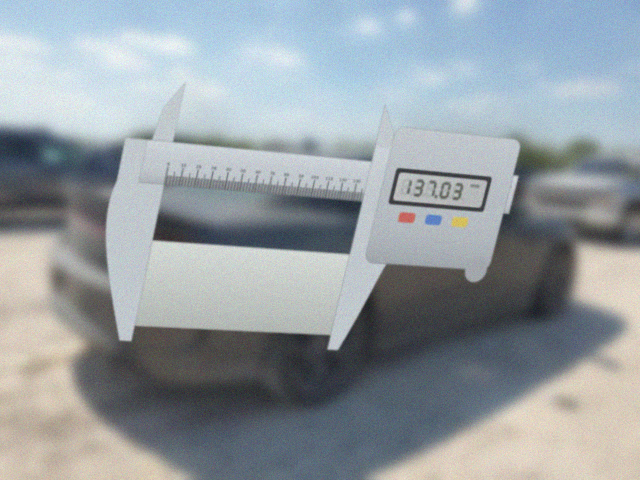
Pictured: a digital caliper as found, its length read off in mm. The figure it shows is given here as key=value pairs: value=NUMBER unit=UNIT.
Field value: value=137.03 unit=mm
